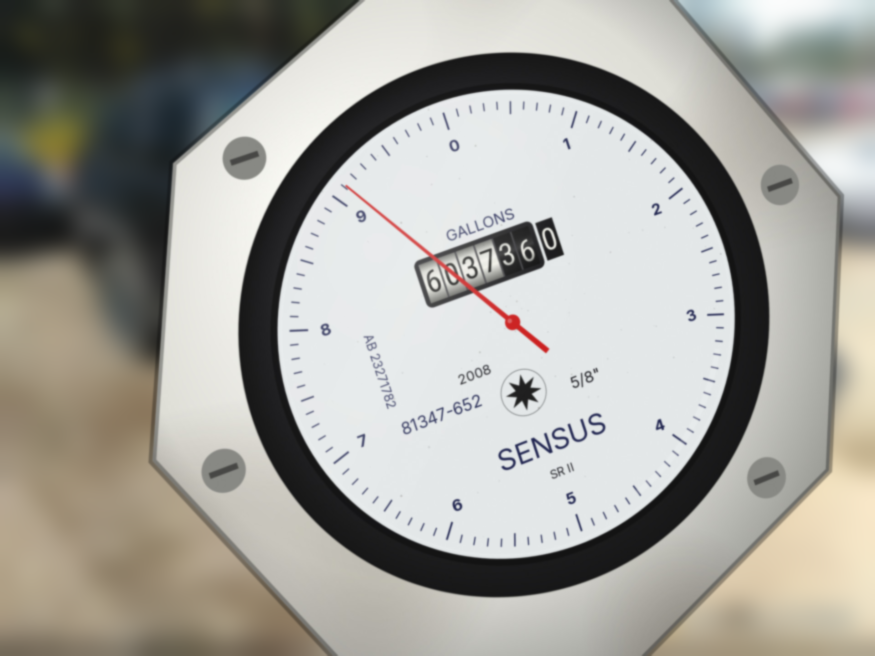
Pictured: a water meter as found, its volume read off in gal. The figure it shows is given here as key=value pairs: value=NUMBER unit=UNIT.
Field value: value=6037359.1 unit=gal
